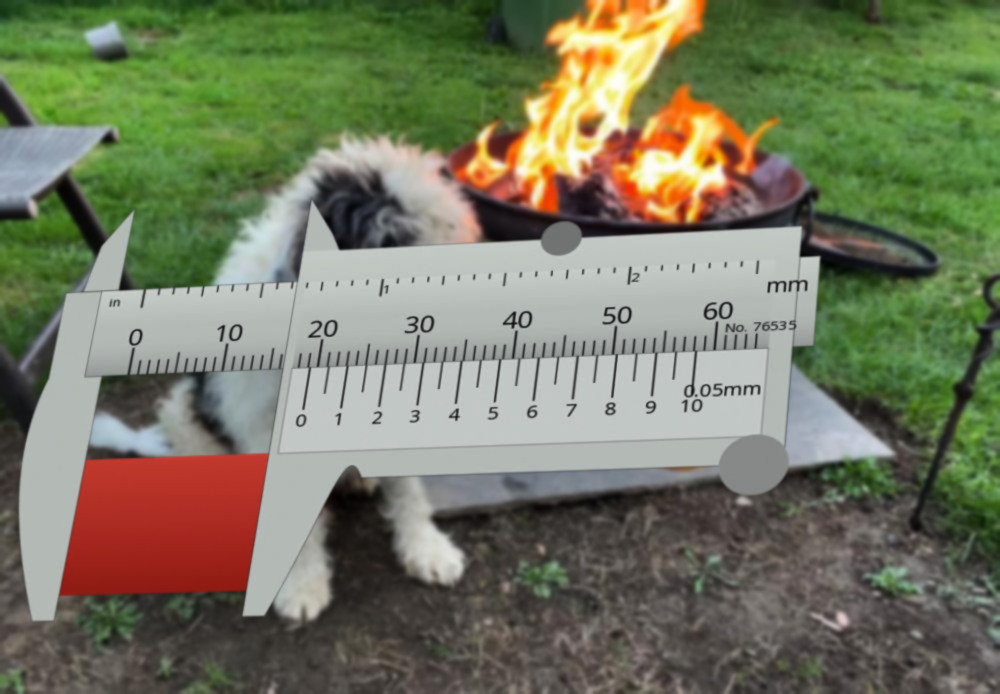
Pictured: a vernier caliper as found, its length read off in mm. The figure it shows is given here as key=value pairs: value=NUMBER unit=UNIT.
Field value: value=19.2 unit=mm
